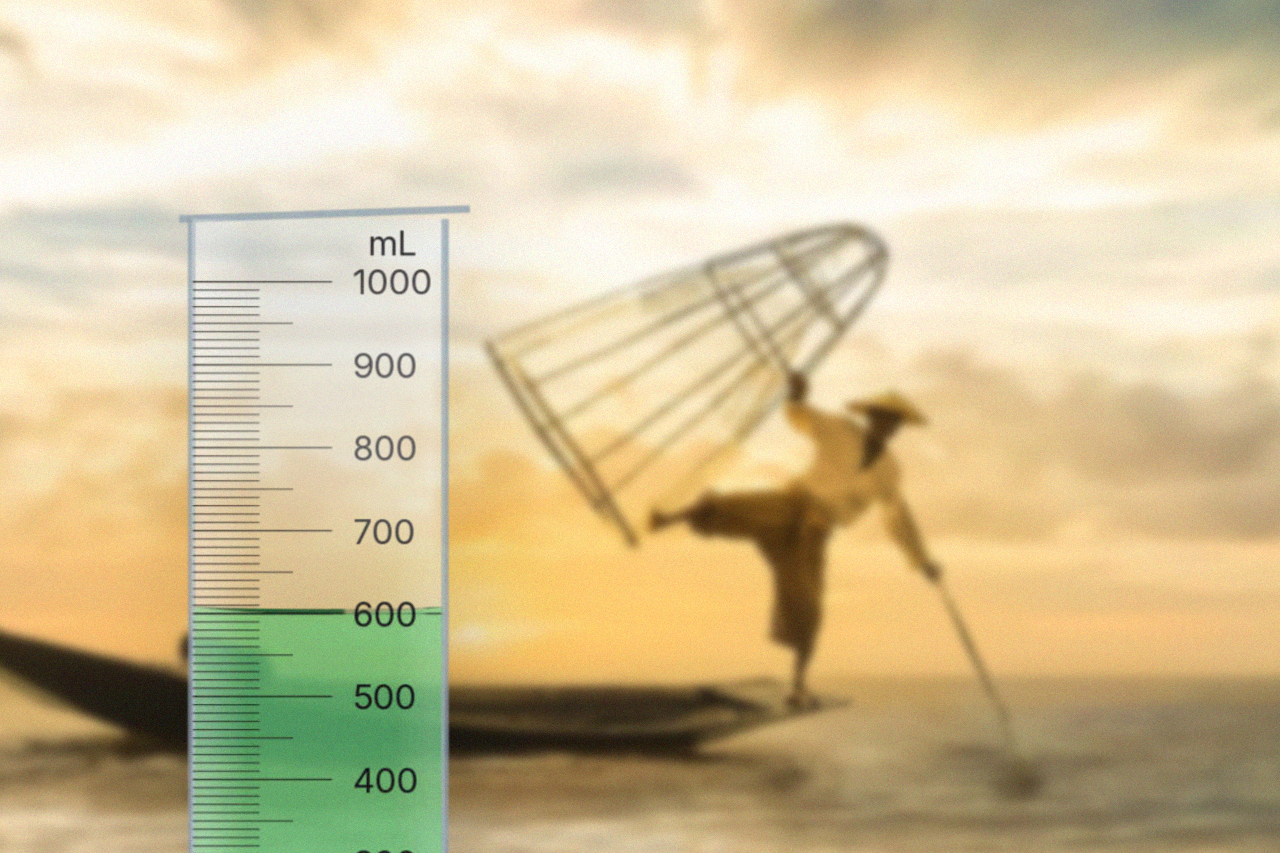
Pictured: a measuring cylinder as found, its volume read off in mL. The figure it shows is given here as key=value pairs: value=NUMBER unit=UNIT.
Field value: value=600 unit=mL
